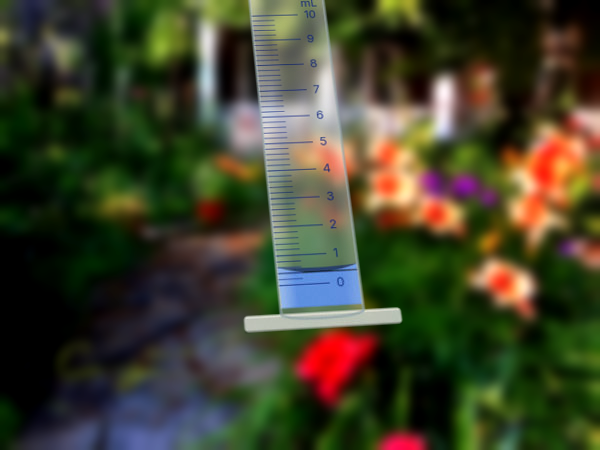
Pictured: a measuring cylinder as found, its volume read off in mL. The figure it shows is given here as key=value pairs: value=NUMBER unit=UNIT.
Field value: value=0.4 unit=mL
